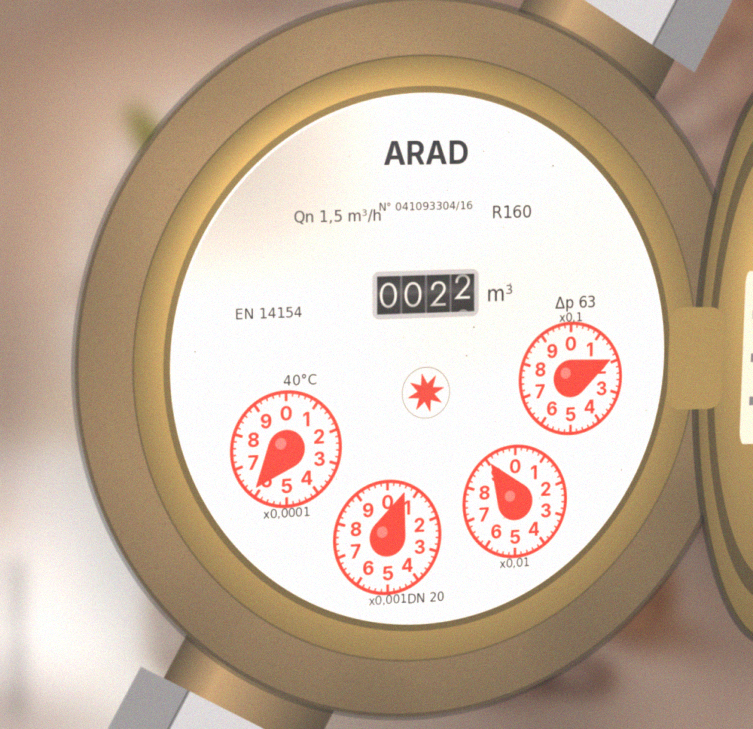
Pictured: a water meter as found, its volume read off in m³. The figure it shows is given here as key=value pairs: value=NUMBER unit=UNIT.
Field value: value=22.1906 unit=m³
